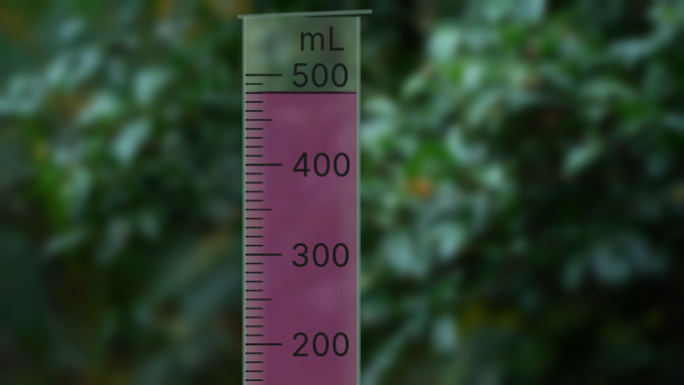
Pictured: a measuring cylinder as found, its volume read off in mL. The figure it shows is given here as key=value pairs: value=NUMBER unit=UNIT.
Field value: value=480 unit=mL
